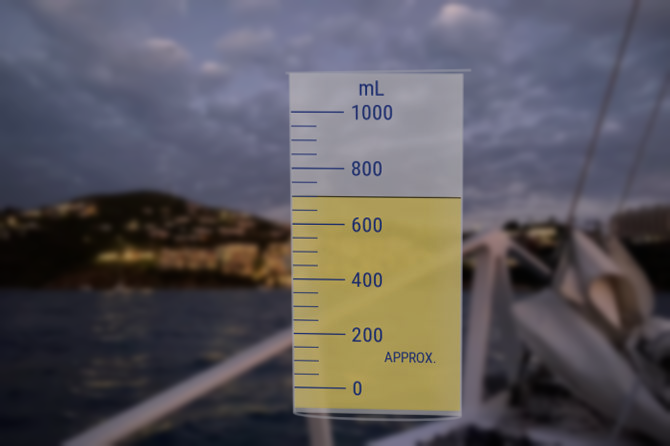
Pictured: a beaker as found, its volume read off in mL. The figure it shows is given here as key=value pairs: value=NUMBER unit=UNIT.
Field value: value=700 unit=mL
